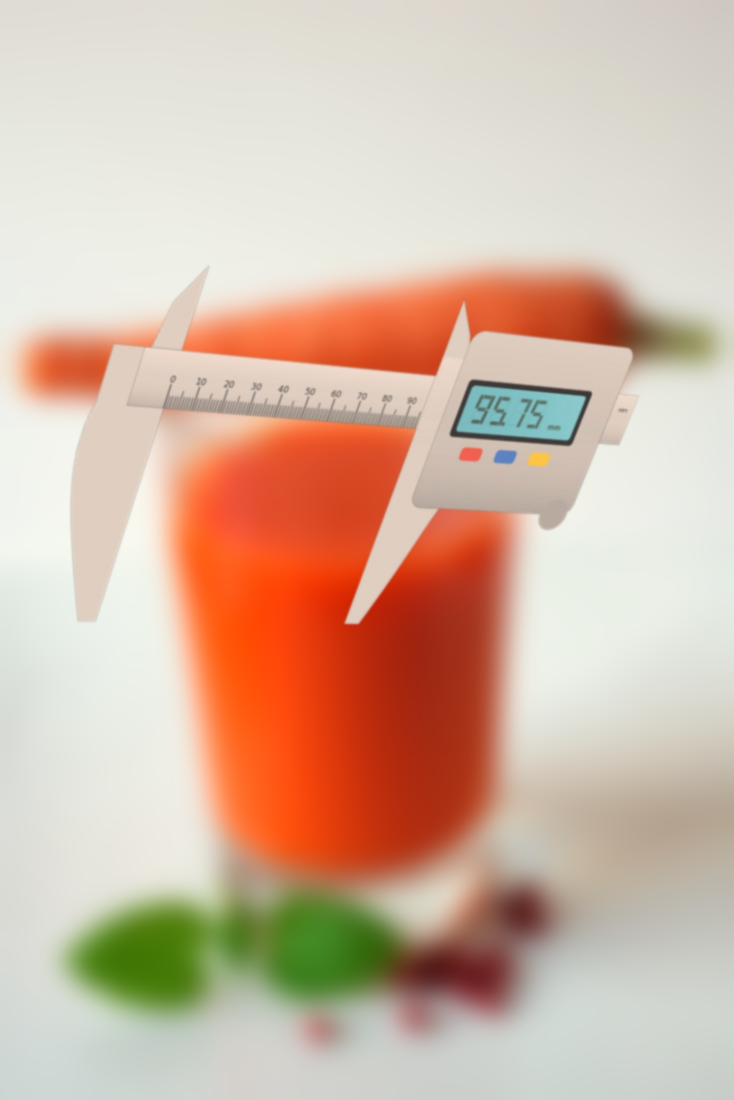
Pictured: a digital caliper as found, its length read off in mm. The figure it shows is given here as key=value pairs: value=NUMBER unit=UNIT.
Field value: value=95.75 unit=mm
